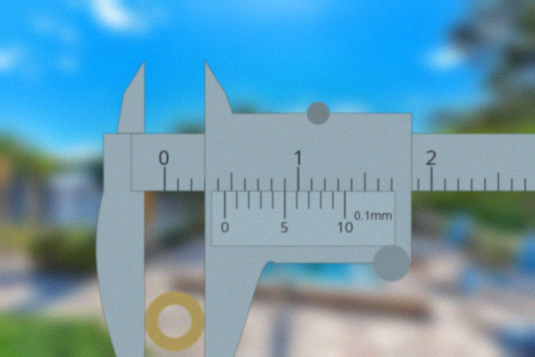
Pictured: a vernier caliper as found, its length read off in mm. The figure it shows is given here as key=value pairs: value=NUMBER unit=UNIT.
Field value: value=4.5 unit=mm
